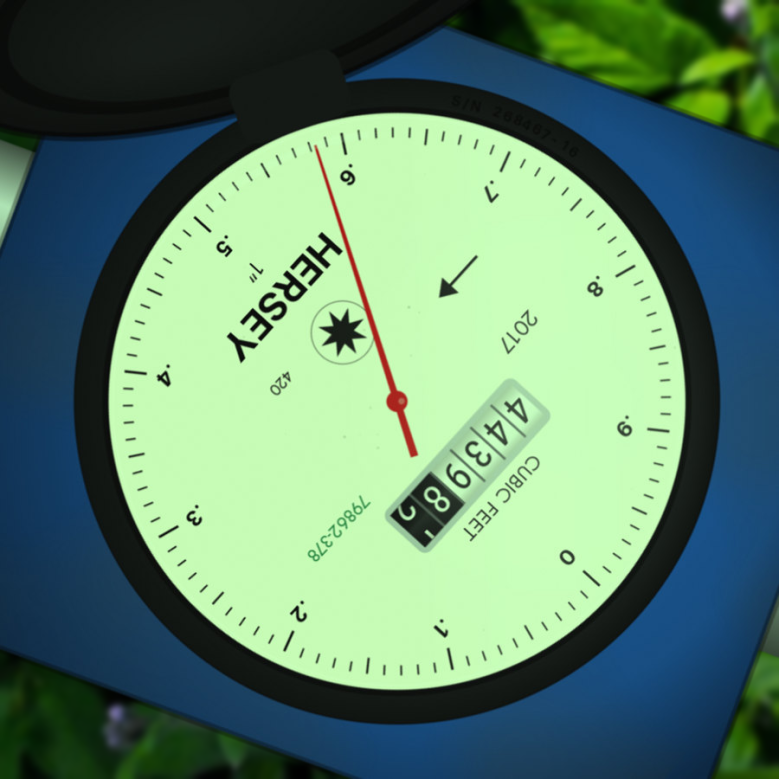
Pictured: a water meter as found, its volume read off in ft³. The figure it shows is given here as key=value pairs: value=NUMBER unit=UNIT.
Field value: value=443981.58 unit=ft³
